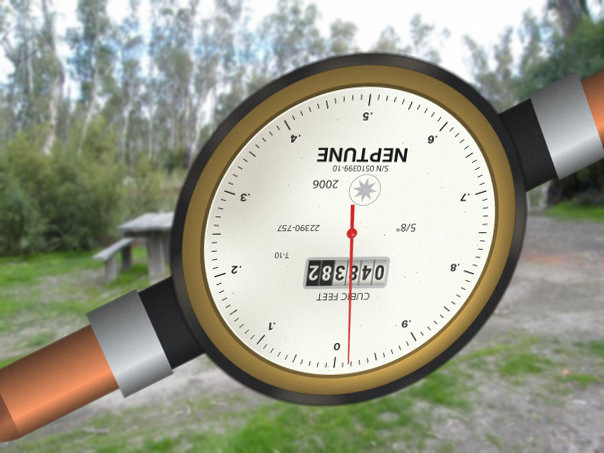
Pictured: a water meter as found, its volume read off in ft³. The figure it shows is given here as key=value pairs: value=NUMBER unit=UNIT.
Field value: value=48381.98 unit=ft³
